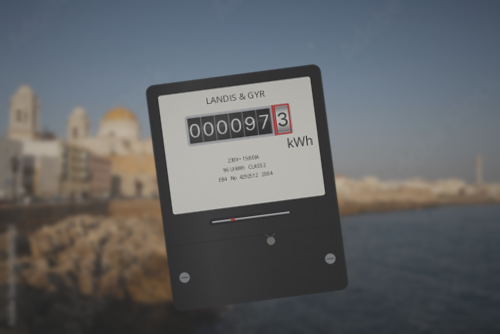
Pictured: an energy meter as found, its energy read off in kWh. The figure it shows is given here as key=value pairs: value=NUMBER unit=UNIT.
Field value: value=97.3 unit=kWh
